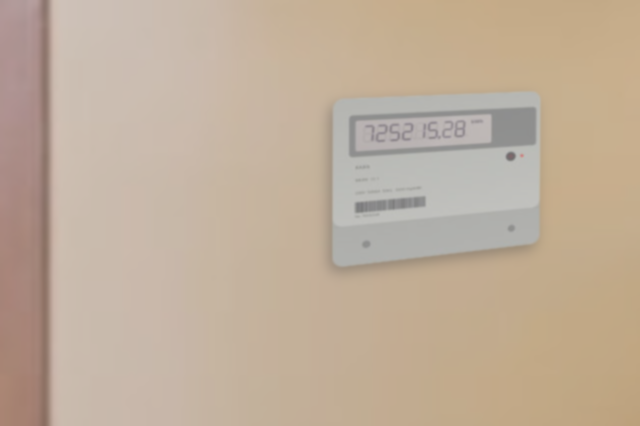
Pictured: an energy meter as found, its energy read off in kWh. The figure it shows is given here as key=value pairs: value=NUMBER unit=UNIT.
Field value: value=725215.28 unit=kWh
